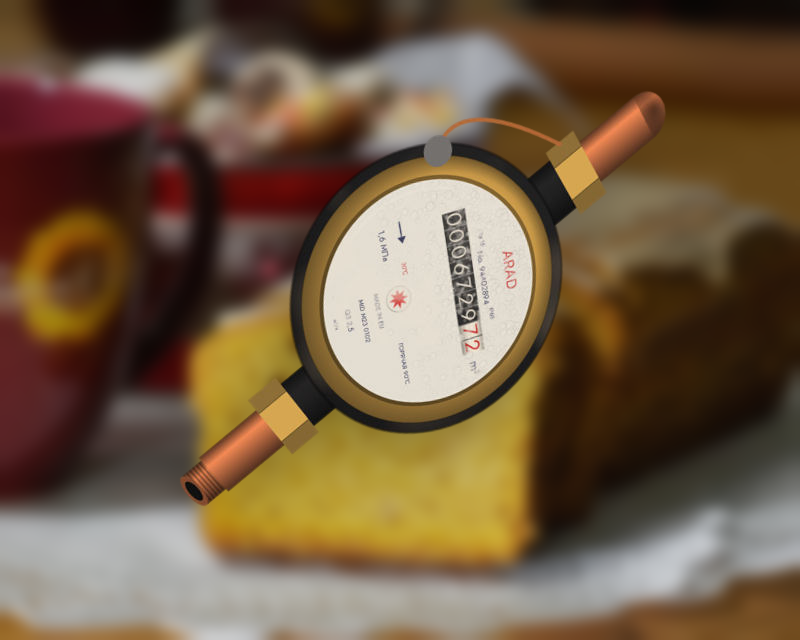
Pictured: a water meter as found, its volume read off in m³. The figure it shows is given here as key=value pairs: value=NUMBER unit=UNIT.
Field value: value=6729.72 unit=m³
